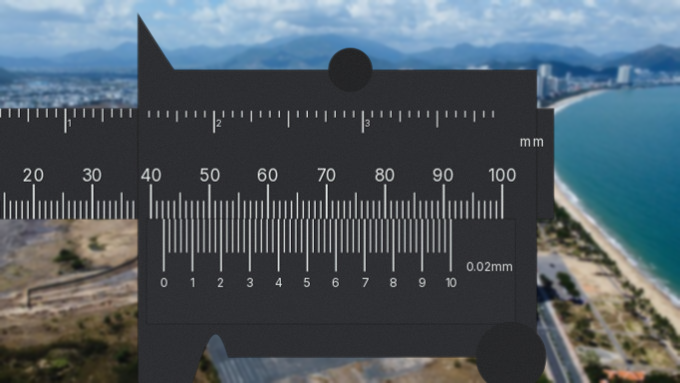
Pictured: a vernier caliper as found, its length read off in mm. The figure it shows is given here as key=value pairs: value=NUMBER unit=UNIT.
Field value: value=42.2 unit=mm
